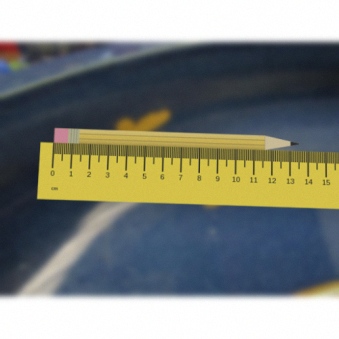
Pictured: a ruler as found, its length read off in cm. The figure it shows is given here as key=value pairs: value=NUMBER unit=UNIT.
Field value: value=13.5 unit=cm
